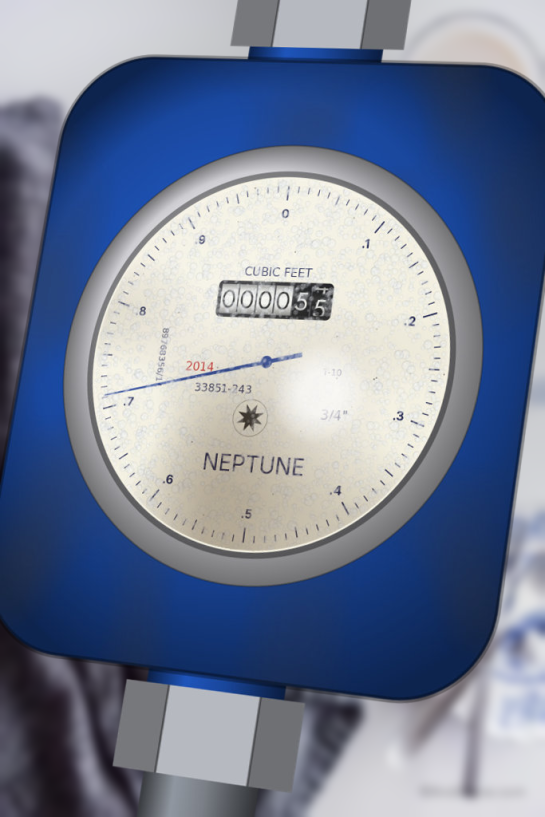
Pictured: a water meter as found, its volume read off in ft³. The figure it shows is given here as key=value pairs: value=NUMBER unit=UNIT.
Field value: value=54.71 unit=ft³
